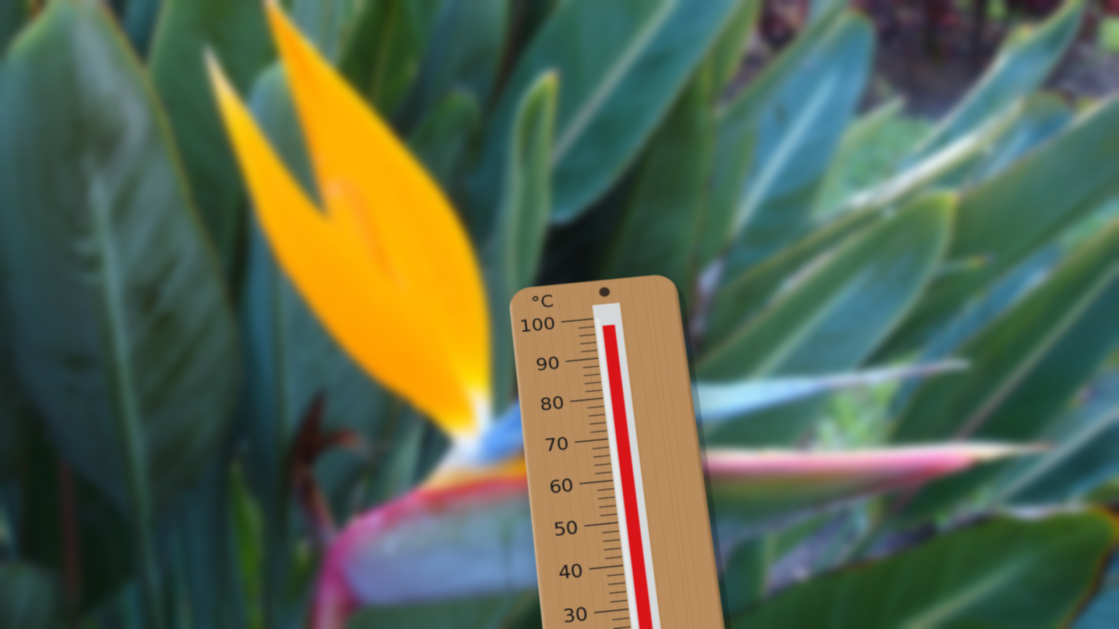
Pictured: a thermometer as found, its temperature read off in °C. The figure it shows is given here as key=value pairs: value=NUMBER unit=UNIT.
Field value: value=98 unit=°C
